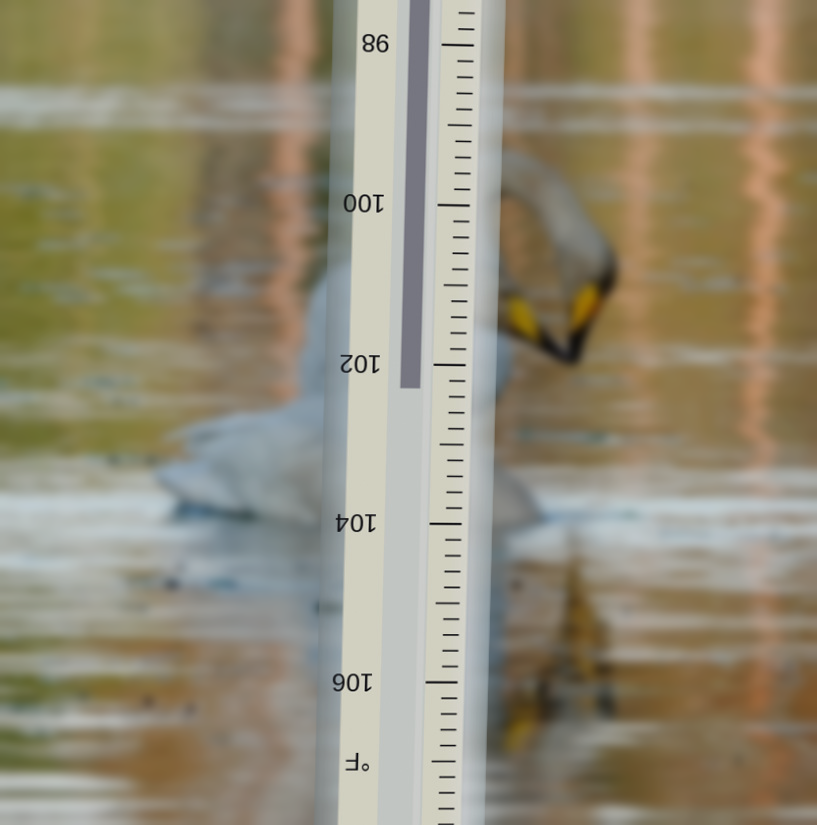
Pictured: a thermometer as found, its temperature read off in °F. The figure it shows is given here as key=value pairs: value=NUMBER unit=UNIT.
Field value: value=102.3 unit=°F
